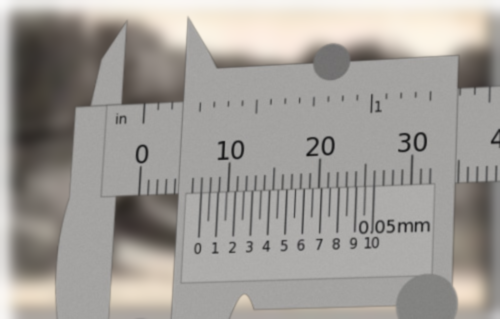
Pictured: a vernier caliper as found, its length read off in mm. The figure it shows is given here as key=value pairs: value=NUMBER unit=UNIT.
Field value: value=7.0 unit=mm
